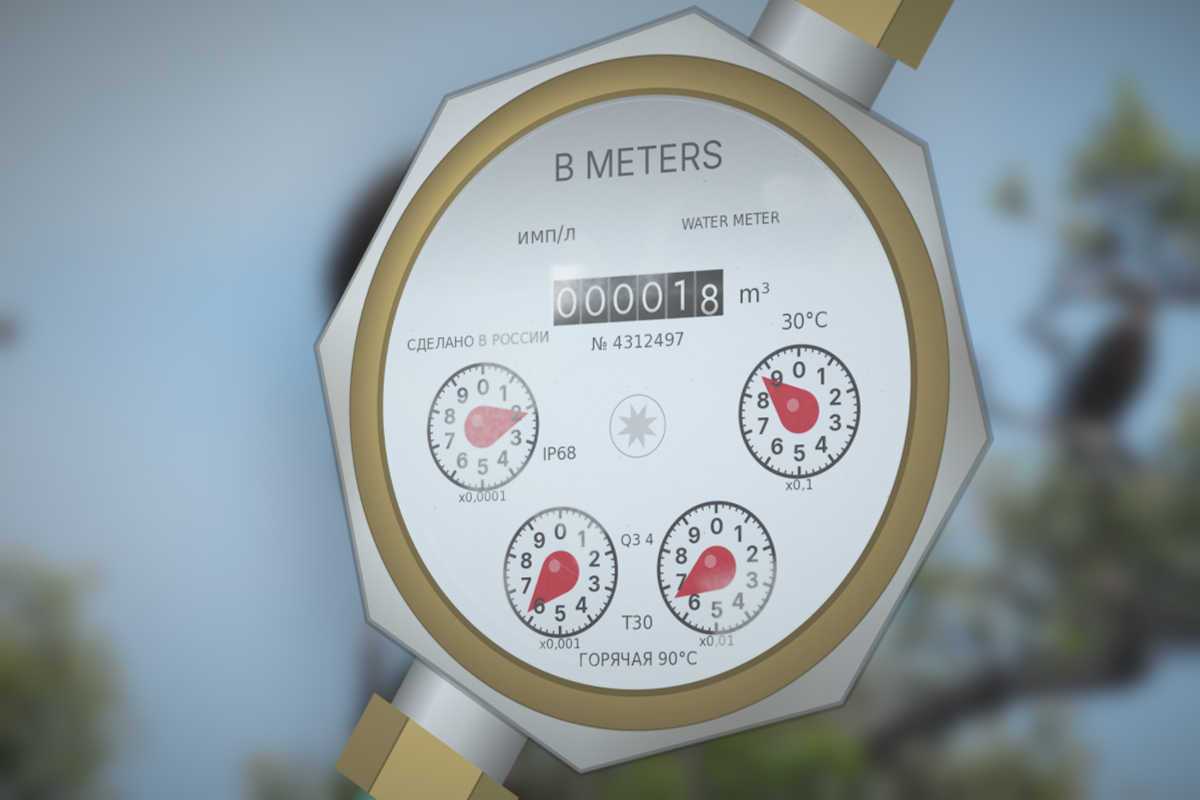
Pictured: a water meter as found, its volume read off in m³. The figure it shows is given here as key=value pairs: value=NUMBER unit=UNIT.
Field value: value=17.8662 unit=m³
